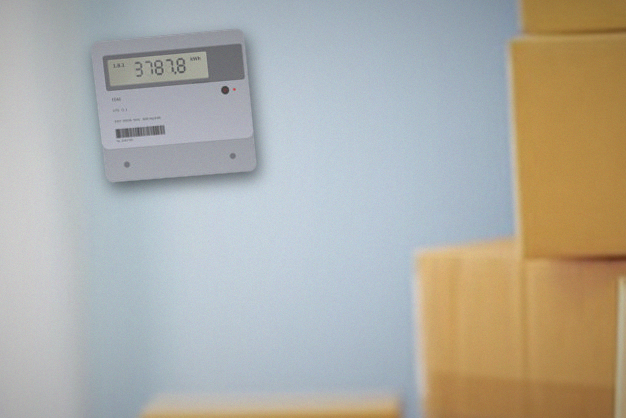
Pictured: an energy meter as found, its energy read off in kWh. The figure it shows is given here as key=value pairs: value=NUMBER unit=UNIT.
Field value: value=3787.8 unit=kWh
